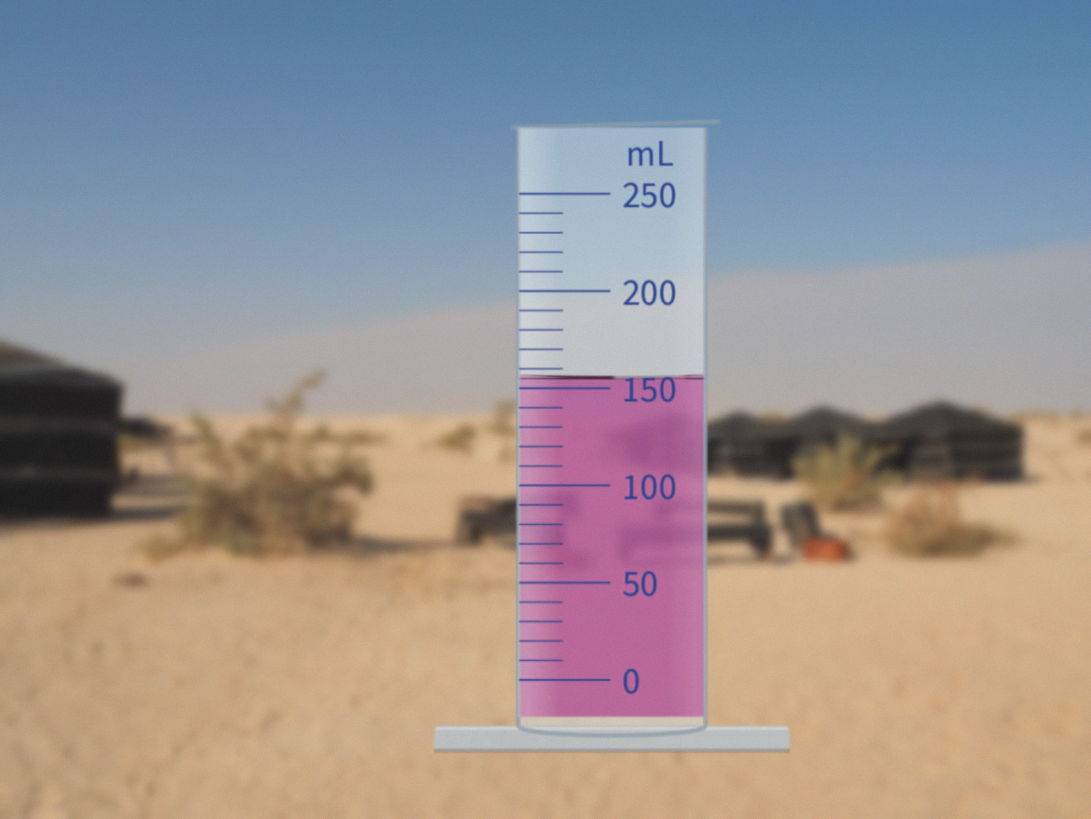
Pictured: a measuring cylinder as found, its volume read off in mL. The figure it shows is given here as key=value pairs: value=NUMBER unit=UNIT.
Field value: value=155 unit=mL
